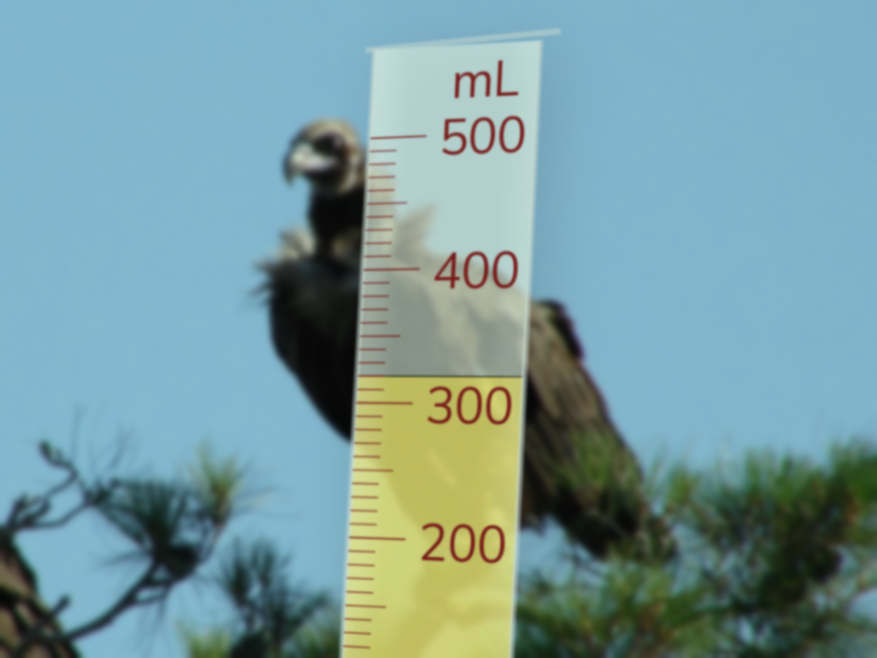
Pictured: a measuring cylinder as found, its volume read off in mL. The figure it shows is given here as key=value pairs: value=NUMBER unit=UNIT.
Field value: value=320 unit=mL
